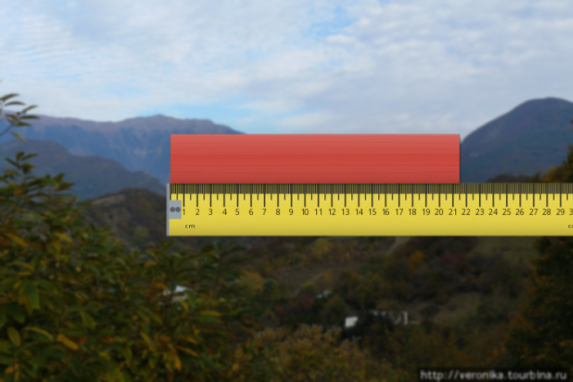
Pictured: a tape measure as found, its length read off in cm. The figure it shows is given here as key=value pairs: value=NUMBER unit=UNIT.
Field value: value=21.5 unit=cm
